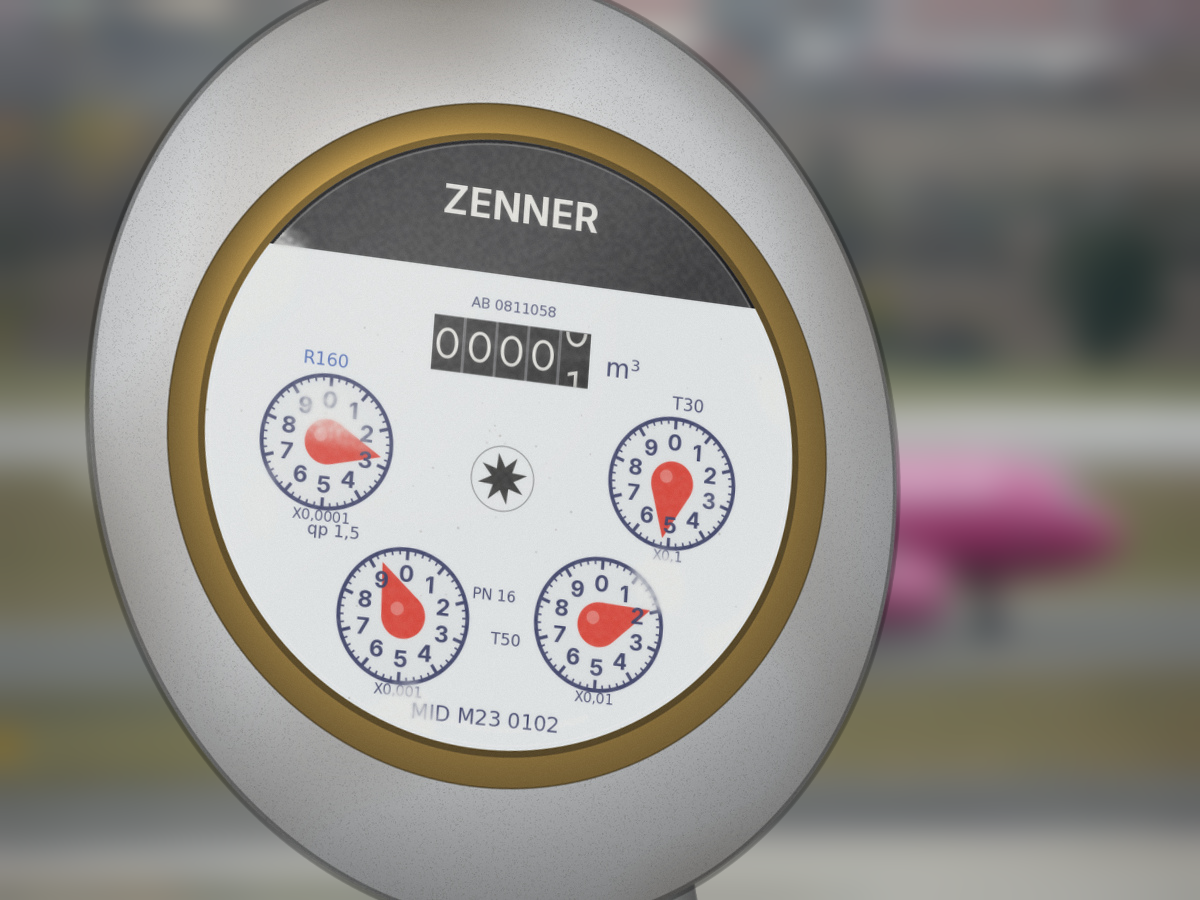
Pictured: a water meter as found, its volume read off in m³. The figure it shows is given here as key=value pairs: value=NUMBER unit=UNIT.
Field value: value=0.5192 unit=m³
